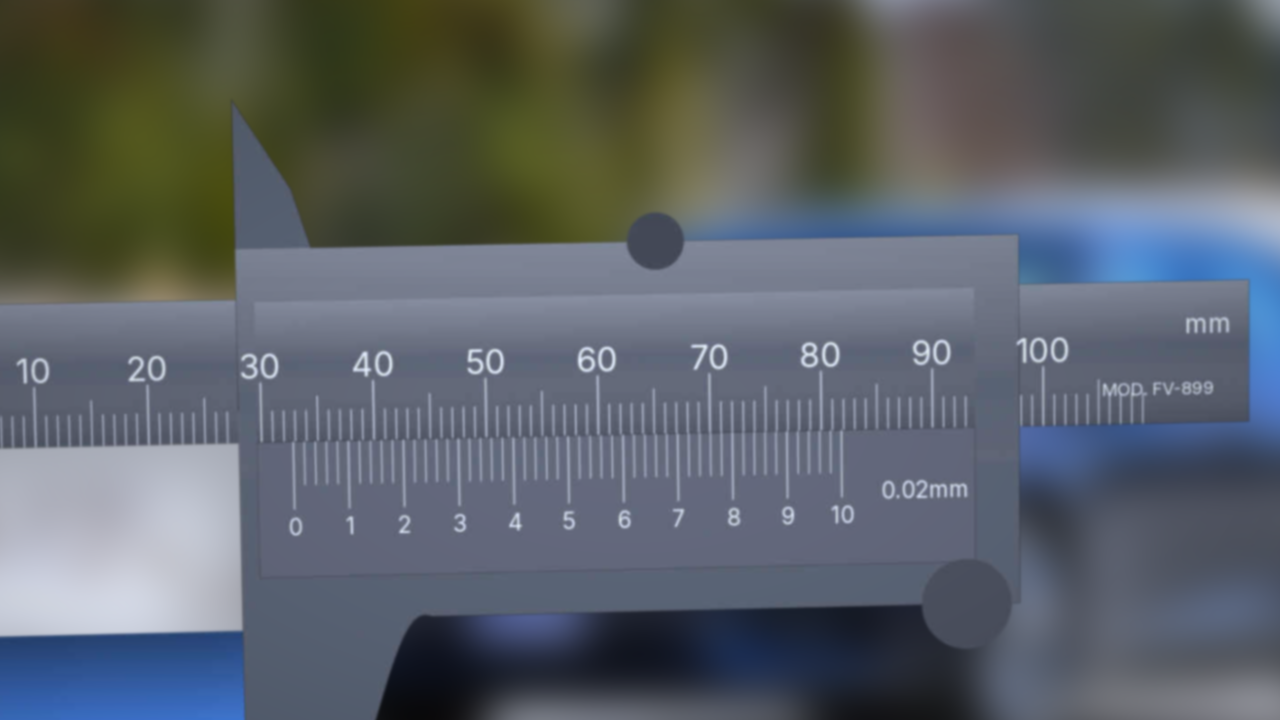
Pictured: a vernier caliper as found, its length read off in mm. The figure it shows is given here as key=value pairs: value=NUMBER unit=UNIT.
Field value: value=32.8 unit=mm
